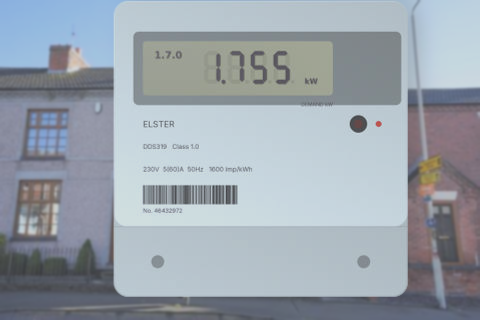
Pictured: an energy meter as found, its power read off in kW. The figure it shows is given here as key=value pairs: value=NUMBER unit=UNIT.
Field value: value=1.755 unit=kW
